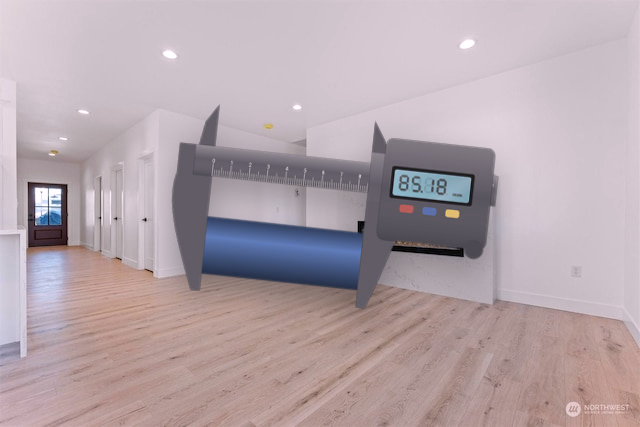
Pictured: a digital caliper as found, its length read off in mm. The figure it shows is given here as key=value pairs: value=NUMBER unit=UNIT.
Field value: value=85.18 unit=mm
